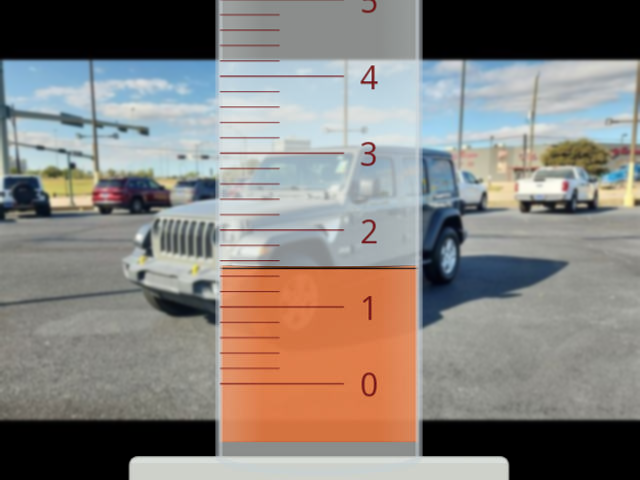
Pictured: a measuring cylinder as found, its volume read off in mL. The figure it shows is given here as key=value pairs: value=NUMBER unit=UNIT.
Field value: value=1.5 unit=mL
